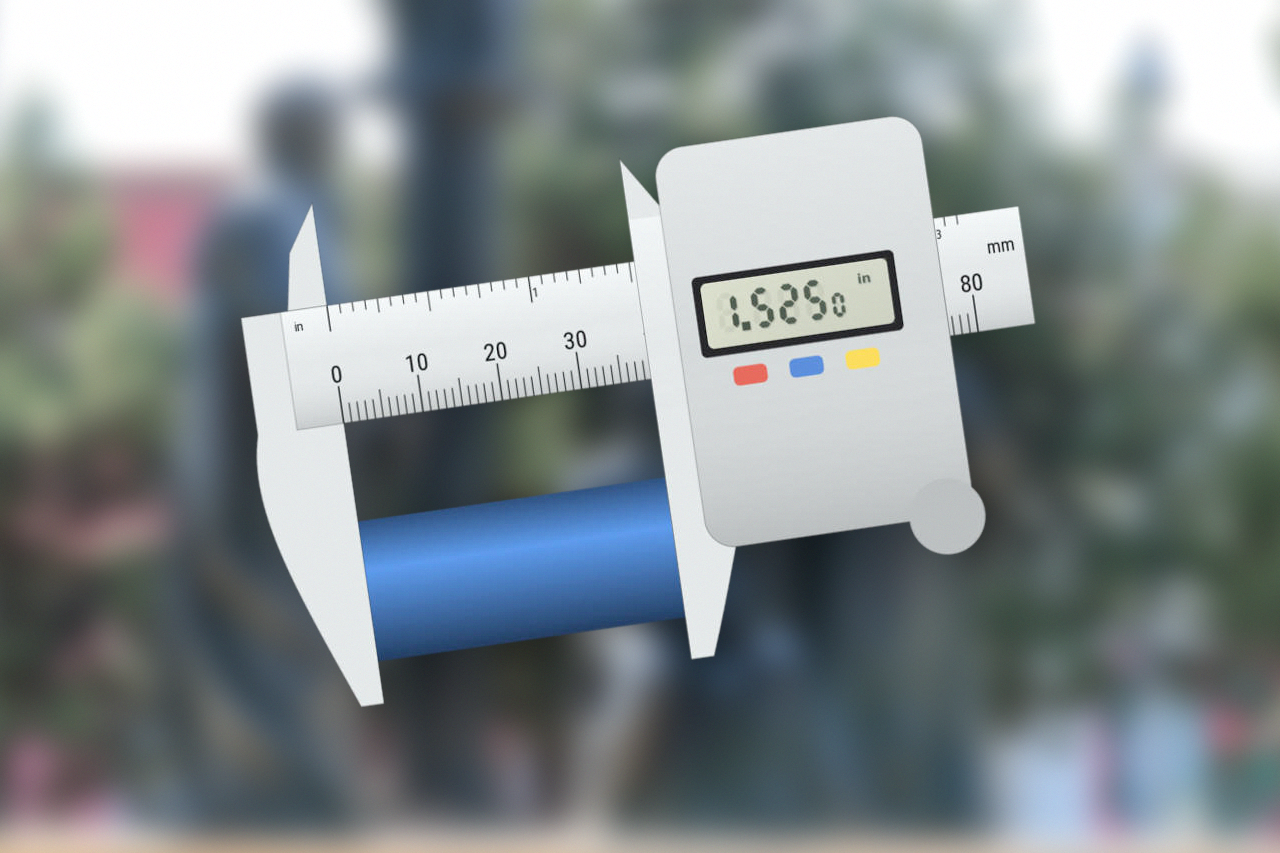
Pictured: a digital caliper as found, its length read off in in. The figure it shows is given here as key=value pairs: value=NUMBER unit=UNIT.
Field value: value=1.5250 unit=in
